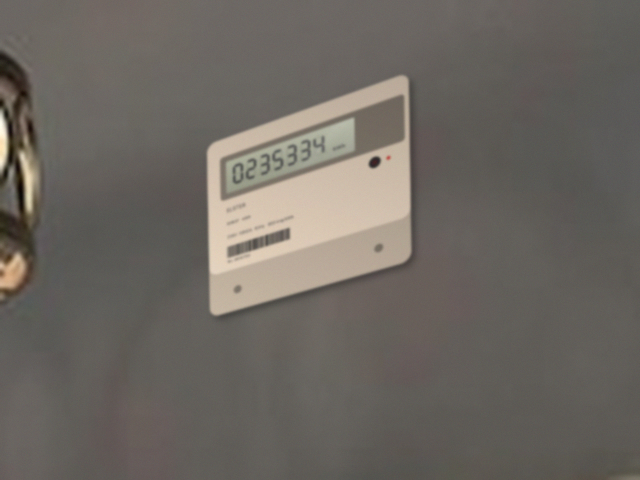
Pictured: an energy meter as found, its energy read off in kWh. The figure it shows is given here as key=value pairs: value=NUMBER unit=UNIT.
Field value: value=235334 unit=kWh
